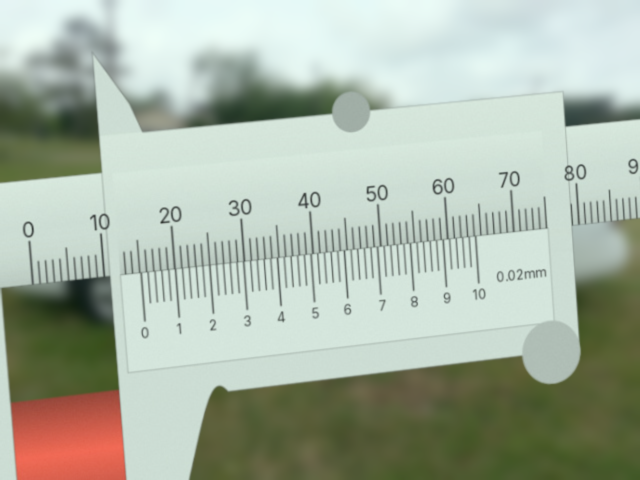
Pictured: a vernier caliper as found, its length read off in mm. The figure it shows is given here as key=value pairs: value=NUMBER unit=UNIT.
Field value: value=15.2 unit=mm
